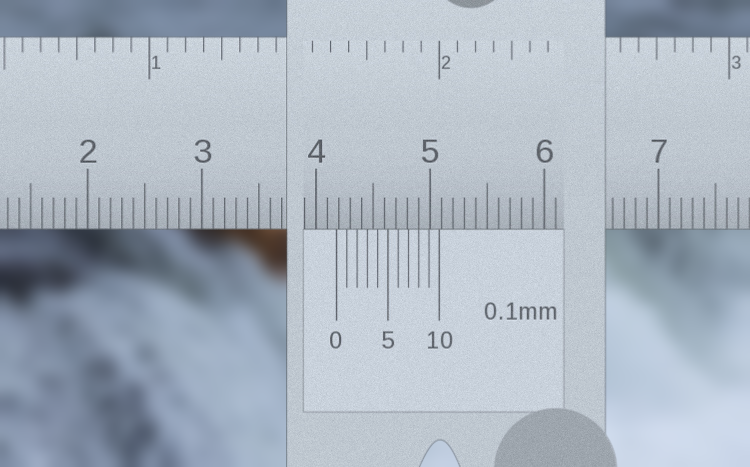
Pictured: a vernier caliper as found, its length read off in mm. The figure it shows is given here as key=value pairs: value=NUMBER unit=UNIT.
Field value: value=41.8 unit=mm
